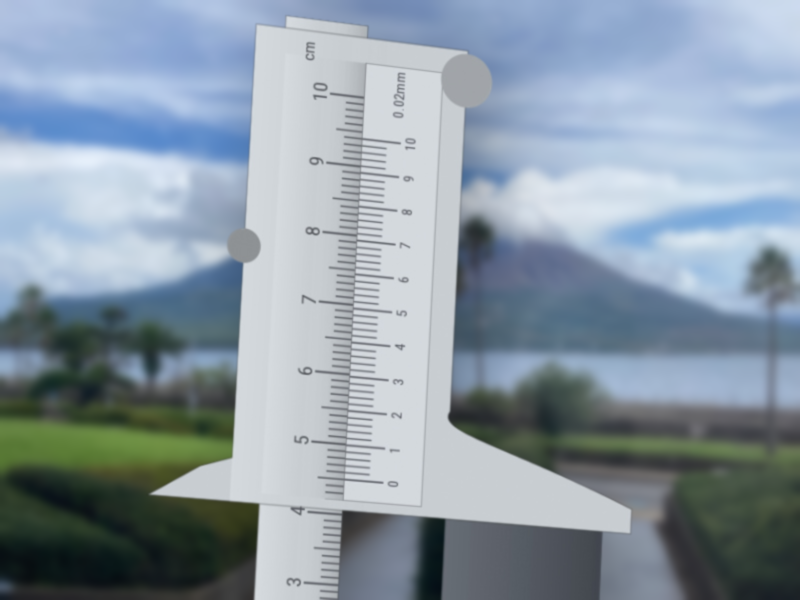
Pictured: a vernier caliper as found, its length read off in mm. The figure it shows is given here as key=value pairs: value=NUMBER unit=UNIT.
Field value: value=45.0 unit=mm
